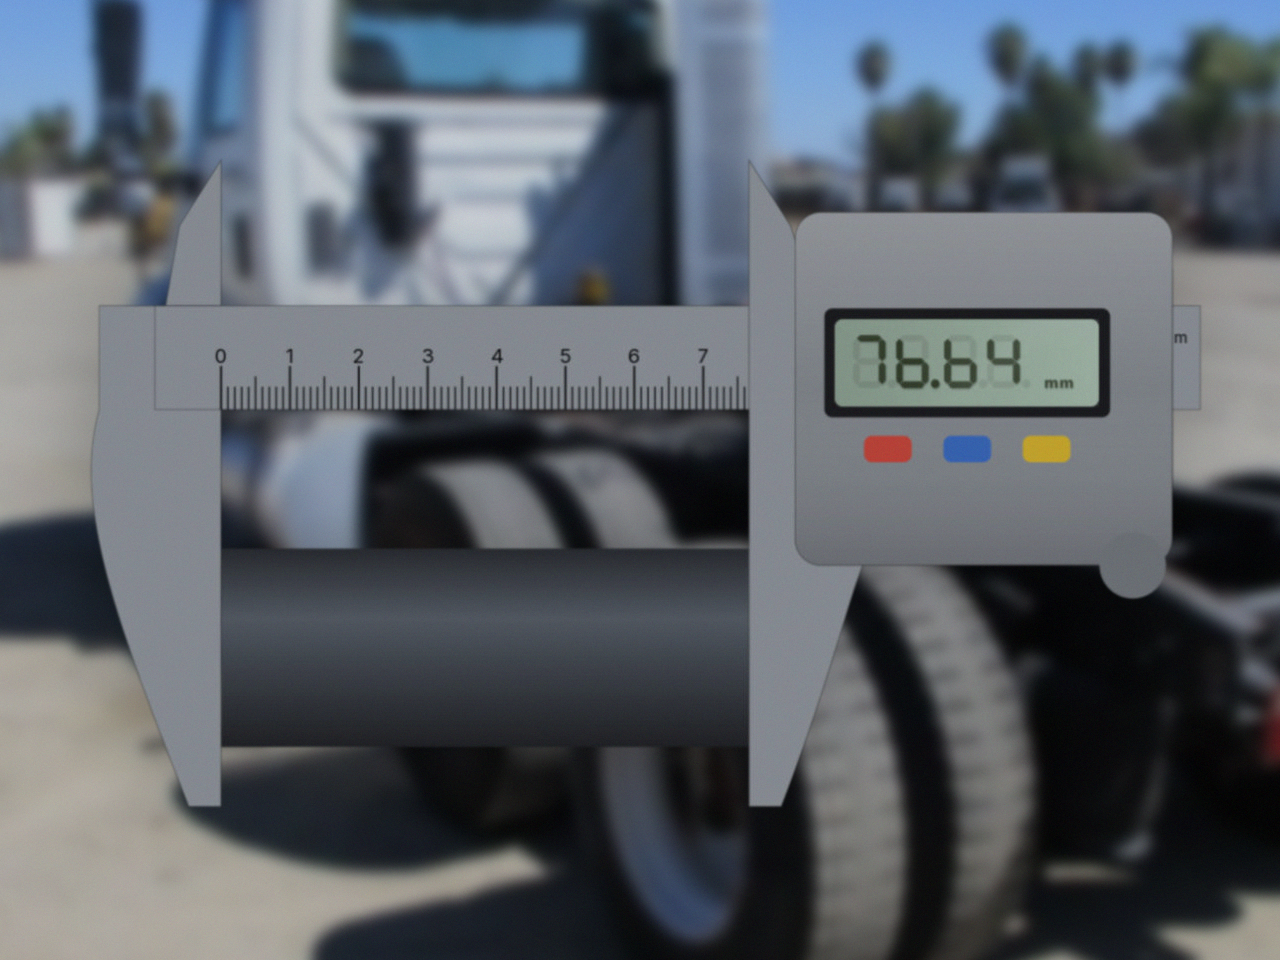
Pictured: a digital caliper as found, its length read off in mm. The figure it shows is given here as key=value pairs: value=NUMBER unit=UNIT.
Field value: value=76.64 unit=mm
